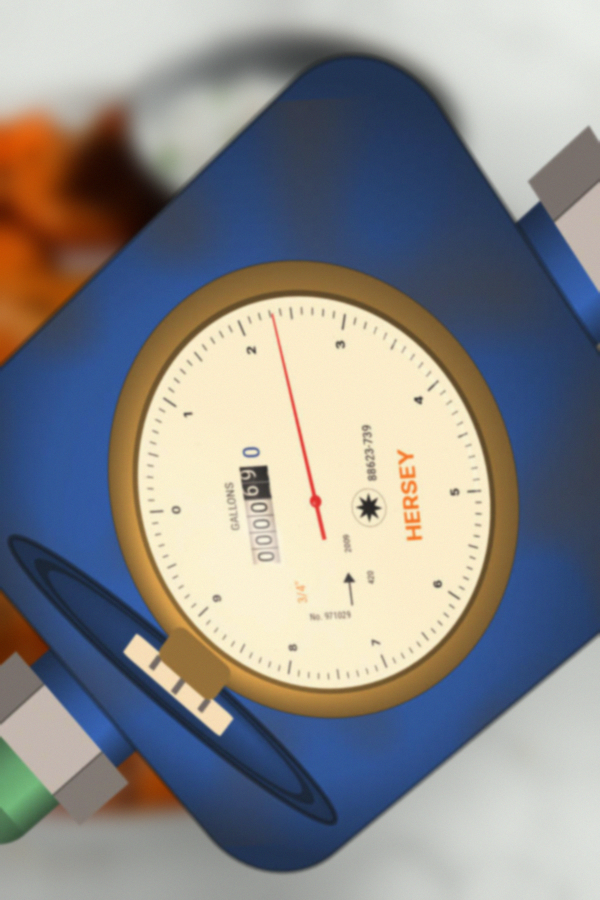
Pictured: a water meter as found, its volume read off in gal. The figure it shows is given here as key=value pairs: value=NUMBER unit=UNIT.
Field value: value=692.3 unit=gal
